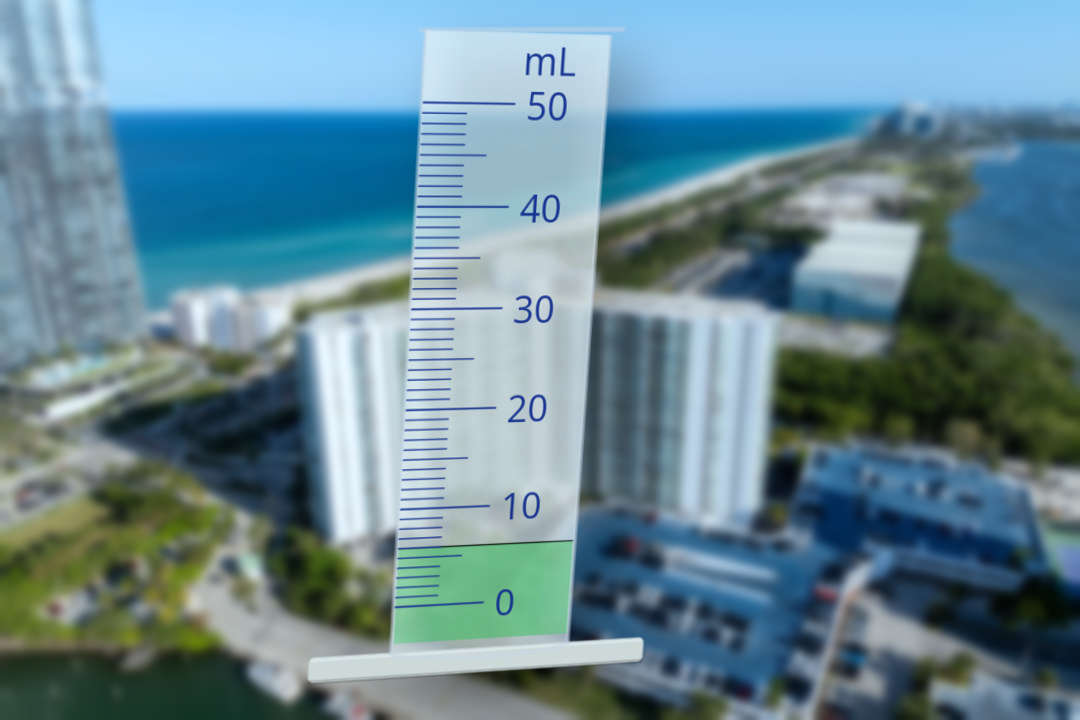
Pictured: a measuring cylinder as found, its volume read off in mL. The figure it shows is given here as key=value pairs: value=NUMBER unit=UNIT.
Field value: value=6 unit=mL
